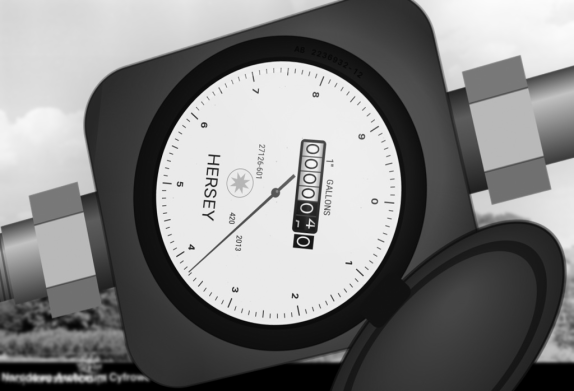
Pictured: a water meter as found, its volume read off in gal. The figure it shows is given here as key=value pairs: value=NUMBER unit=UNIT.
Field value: value=43.7 unit=gal
